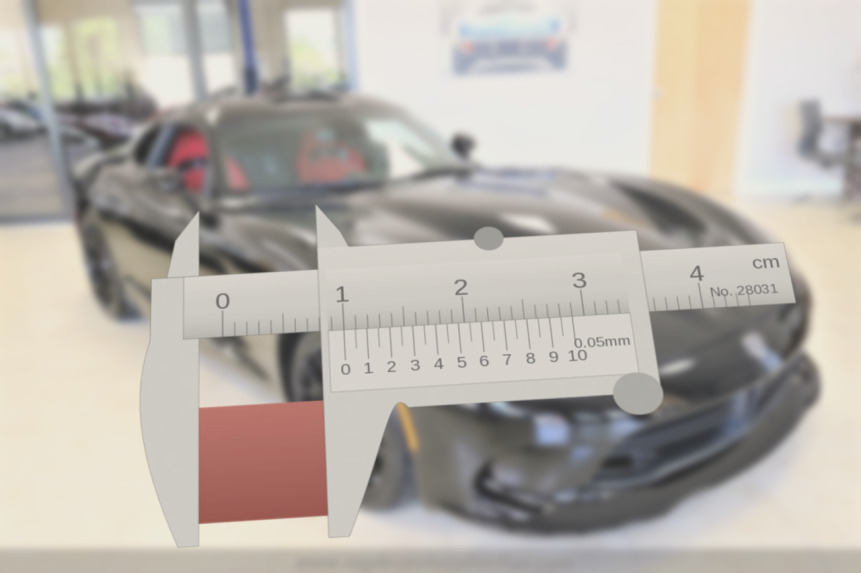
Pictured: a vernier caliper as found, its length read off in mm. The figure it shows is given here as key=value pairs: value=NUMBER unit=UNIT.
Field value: value=10.0 unit=mm
